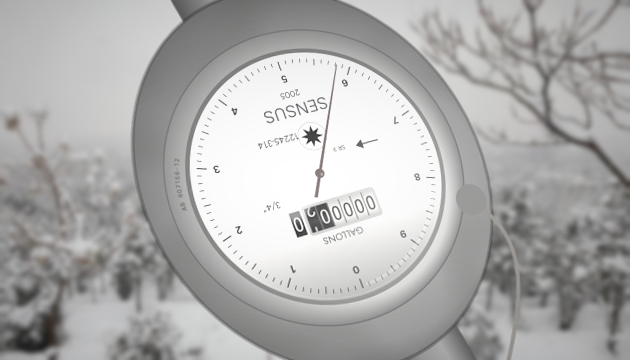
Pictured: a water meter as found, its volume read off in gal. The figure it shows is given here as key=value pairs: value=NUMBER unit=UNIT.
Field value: value=15.8 unit=gal
